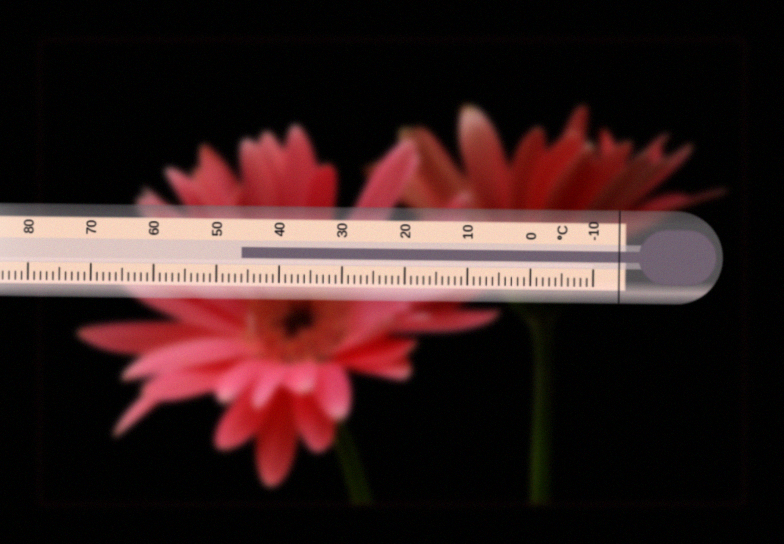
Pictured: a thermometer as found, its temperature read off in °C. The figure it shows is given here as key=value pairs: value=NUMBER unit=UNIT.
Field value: value=46 unit=°C
